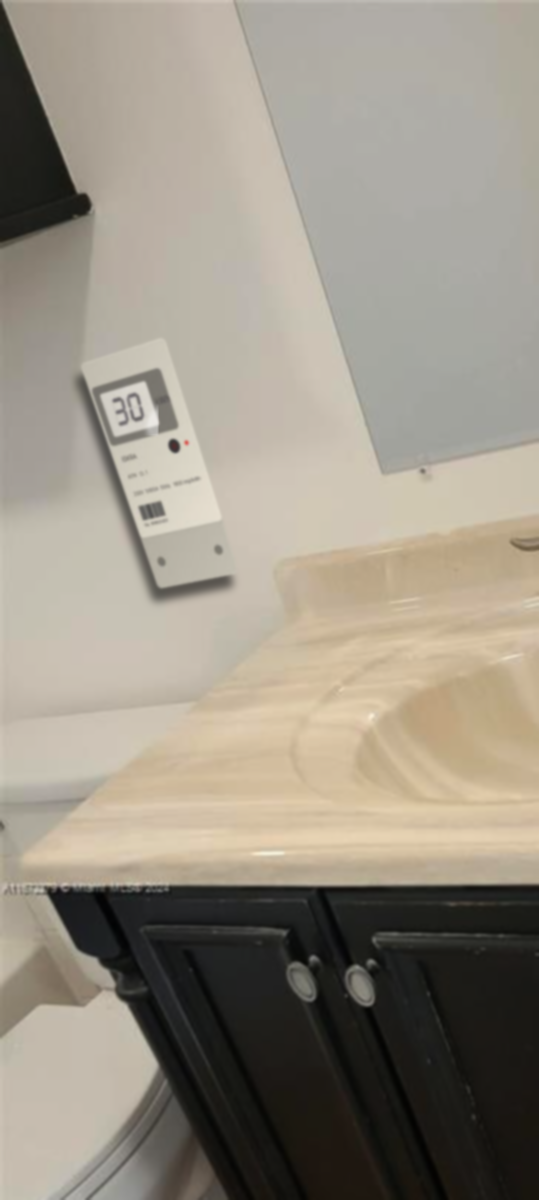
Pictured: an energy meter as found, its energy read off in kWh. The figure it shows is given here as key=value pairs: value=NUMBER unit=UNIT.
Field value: value=30 unit=kWh
